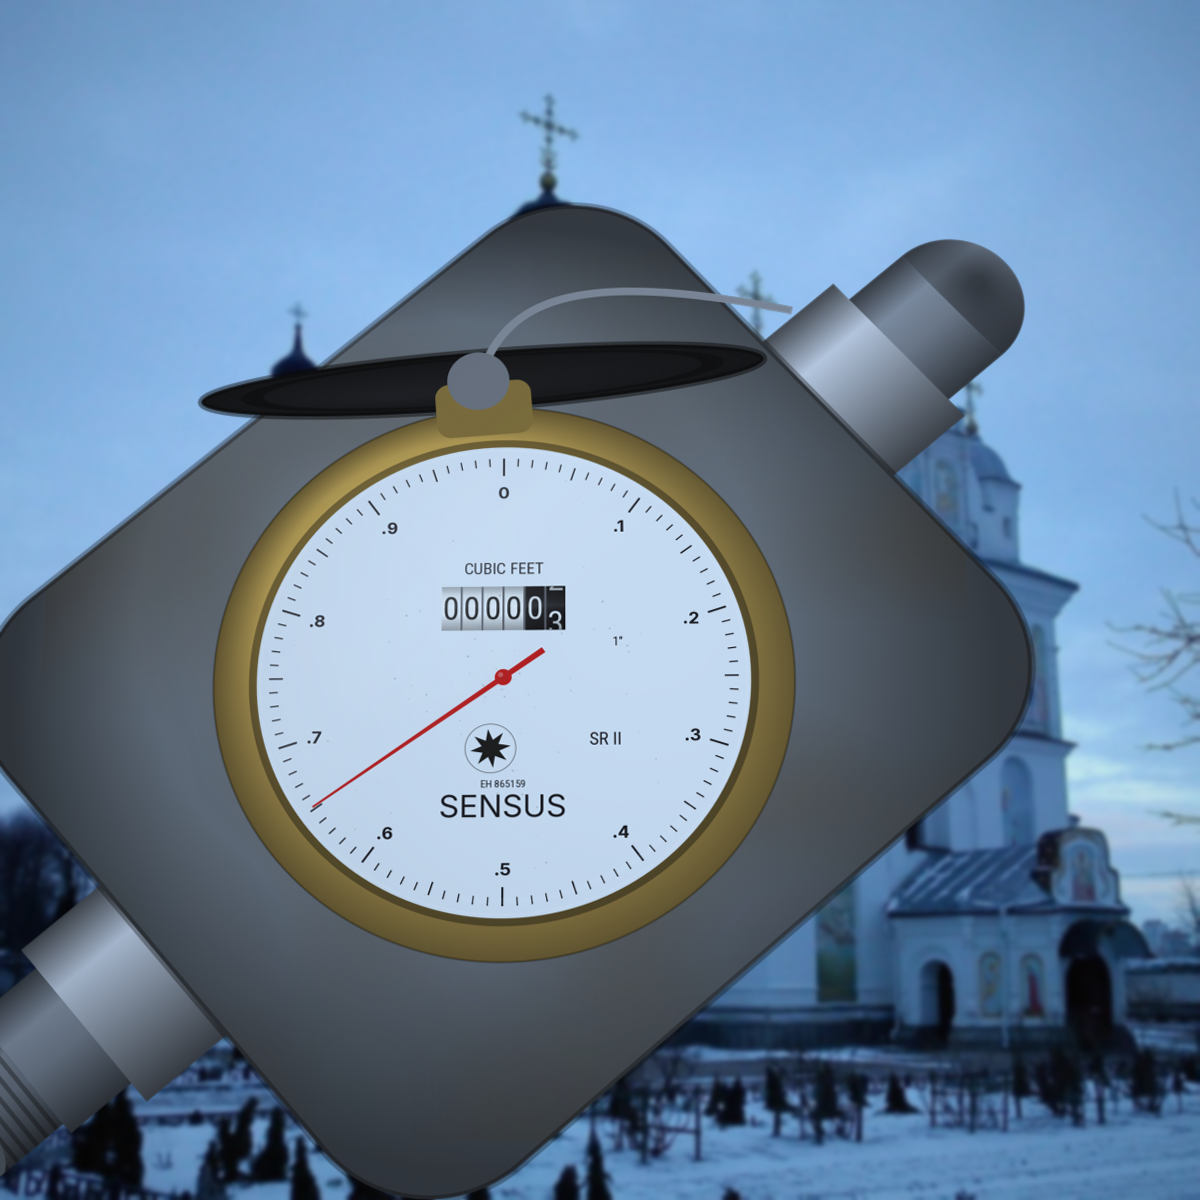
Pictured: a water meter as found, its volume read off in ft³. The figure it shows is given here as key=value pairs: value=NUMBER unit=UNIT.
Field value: value=2.65 unit=ft³
